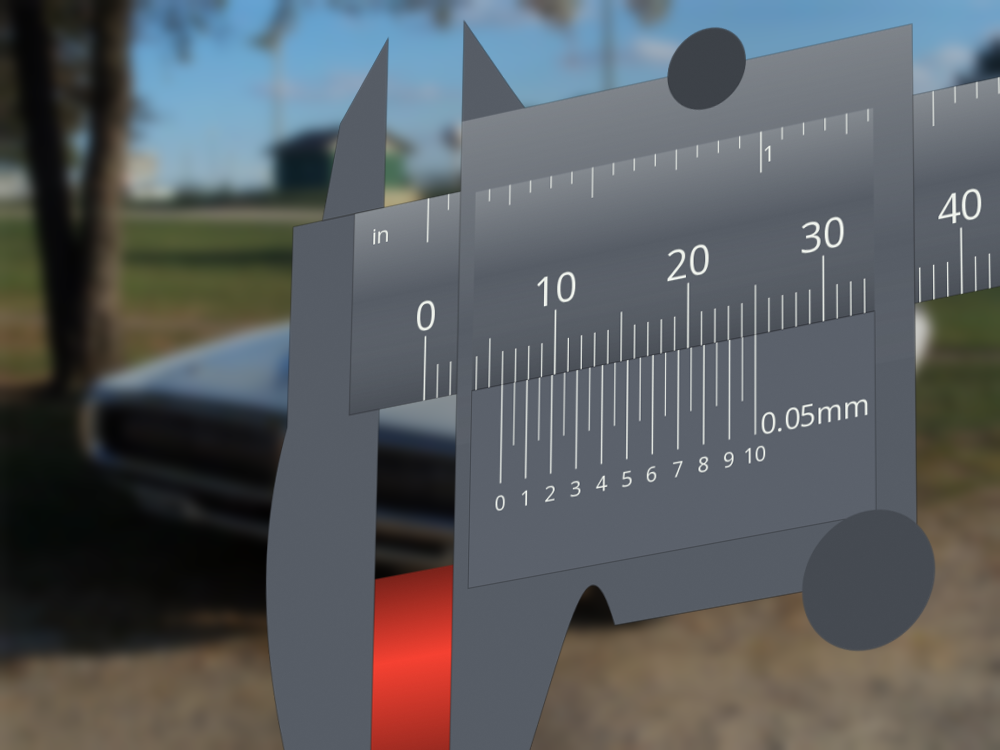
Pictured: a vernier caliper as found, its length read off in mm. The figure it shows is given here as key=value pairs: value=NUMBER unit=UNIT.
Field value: value=6.0 unit=mm
